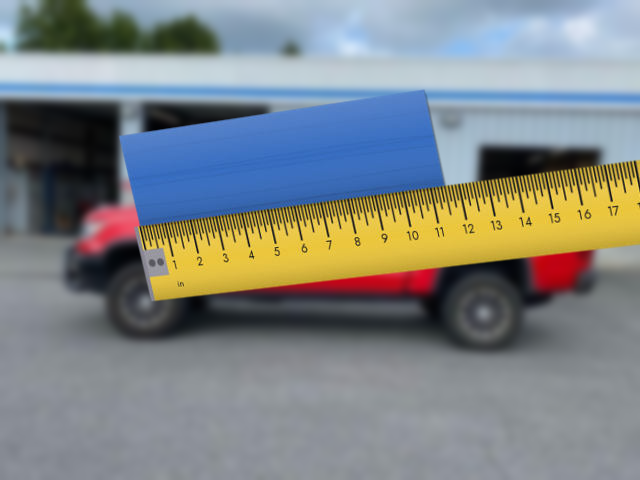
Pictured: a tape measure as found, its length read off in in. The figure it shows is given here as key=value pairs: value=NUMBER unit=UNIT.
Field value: value=11.5 unit=in
